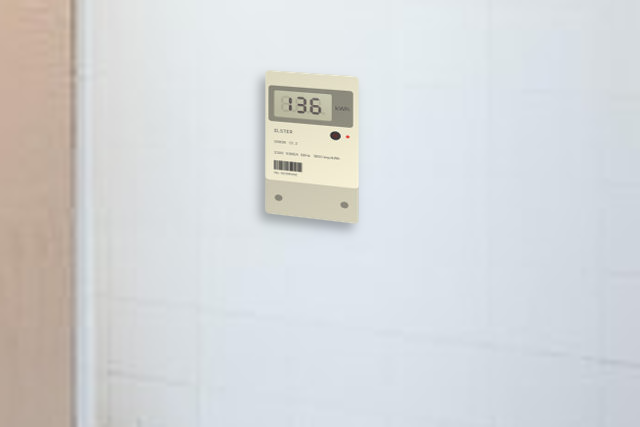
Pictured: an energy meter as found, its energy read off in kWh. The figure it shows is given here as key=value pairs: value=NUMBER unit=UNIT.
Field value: value=136 unit=kWh
